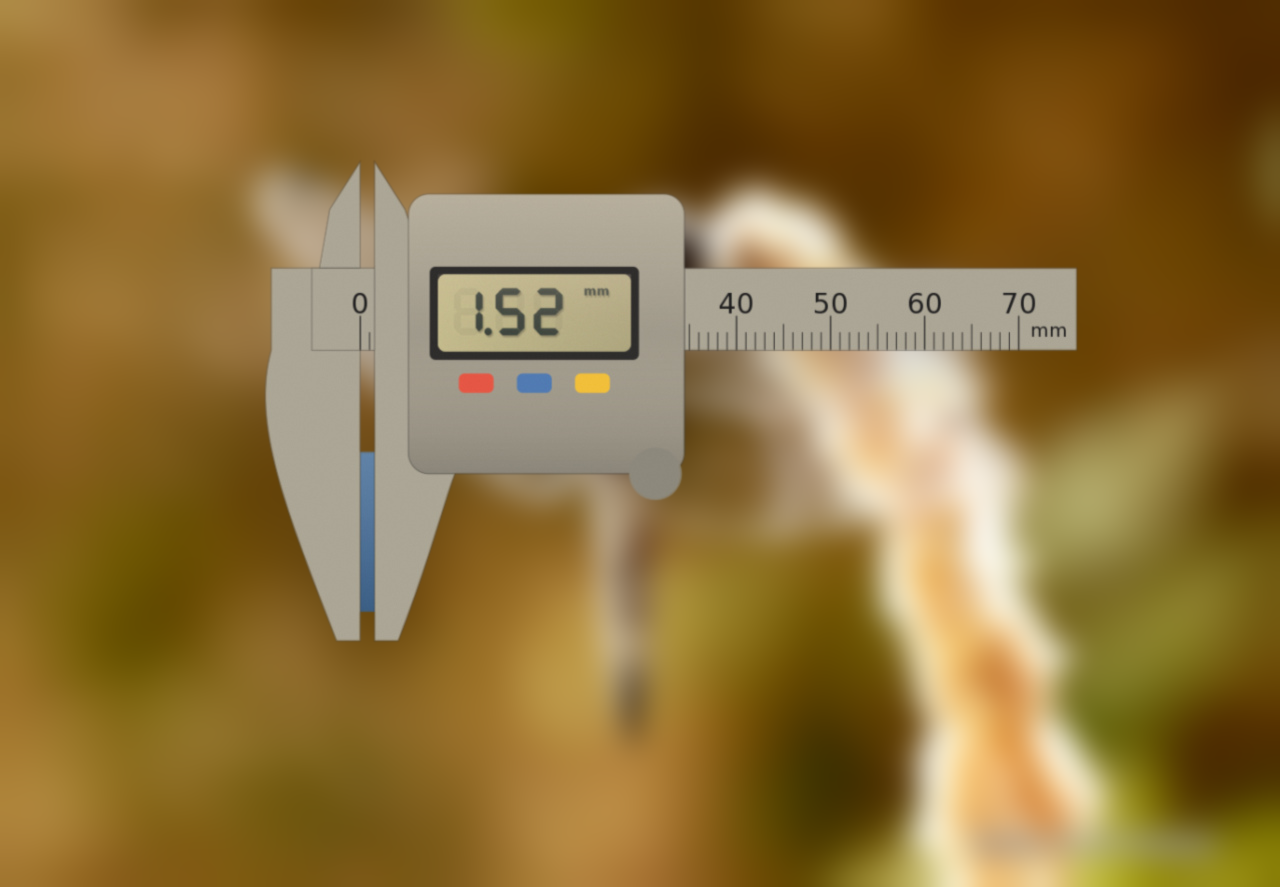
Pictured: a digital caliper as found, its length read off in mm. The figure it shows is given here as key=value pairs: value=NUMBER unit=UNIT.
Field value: value=1.52 unit=mm
